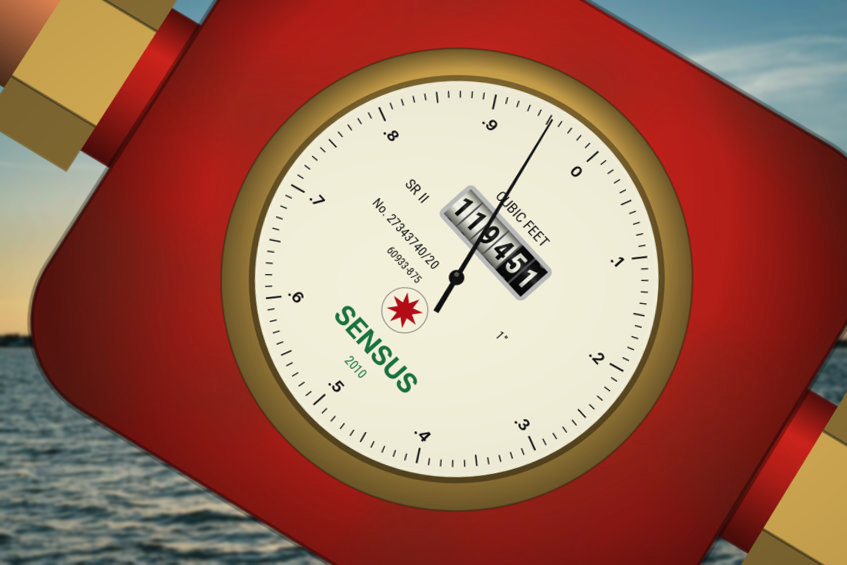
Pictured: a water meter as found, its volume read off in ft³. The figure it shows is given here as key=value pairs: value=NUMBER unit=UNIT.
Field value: value=119450.95 unit=ft³
